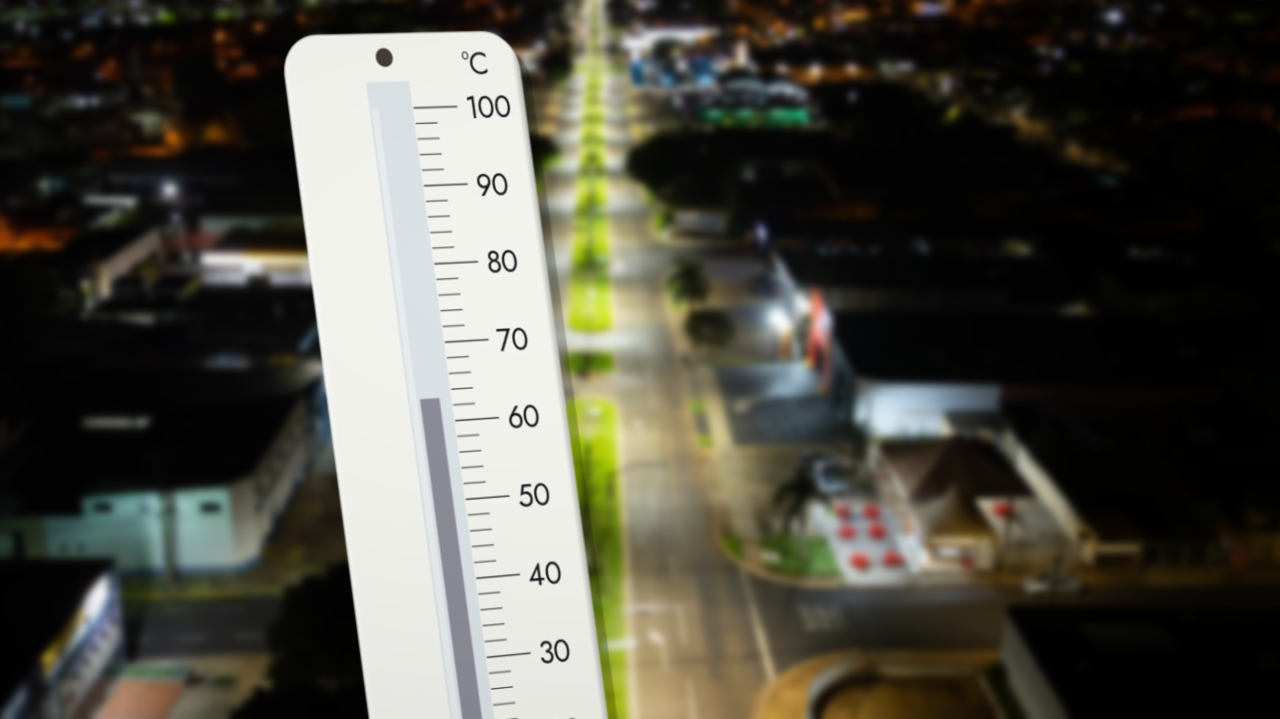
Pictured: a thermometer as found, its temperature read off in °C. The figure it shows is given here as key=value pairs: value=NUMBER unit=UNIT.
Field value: value=63 unit=°C
